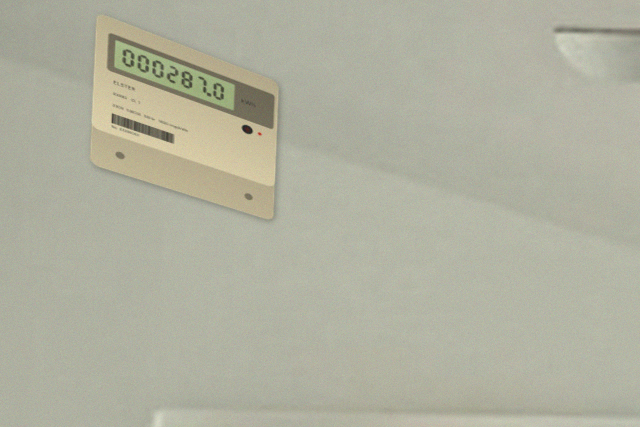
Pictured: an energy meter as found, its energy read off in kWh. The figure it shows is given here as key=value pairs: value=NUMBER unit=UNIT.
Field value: value=287.0 unit=kWh
